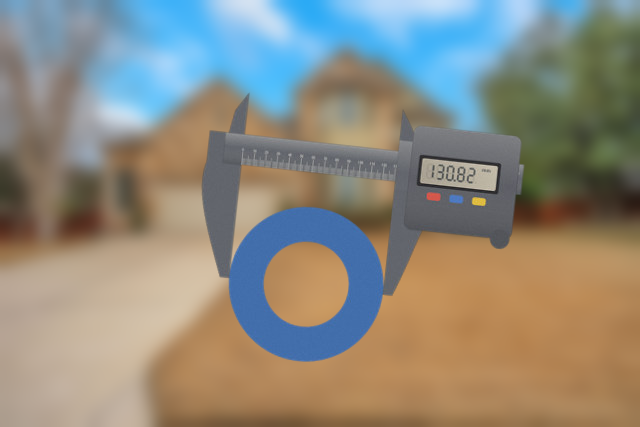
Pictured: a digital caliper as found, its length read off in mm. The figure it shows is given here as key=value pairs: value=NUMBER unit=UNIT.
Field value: value=130.82 unit=mm
